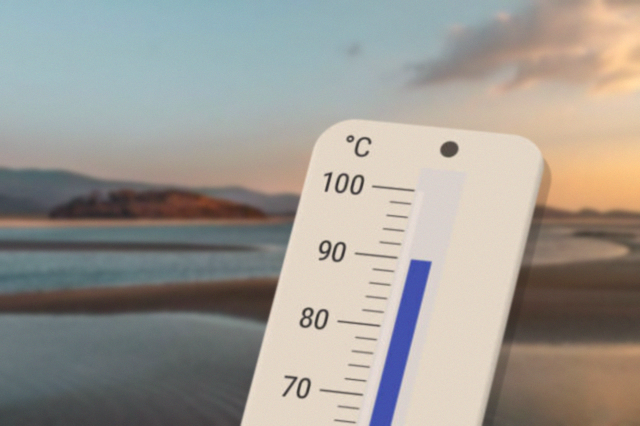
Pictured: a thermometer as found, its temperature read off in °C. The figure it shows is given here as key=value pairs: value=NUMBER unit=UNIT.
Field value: value=90 unit=°C
